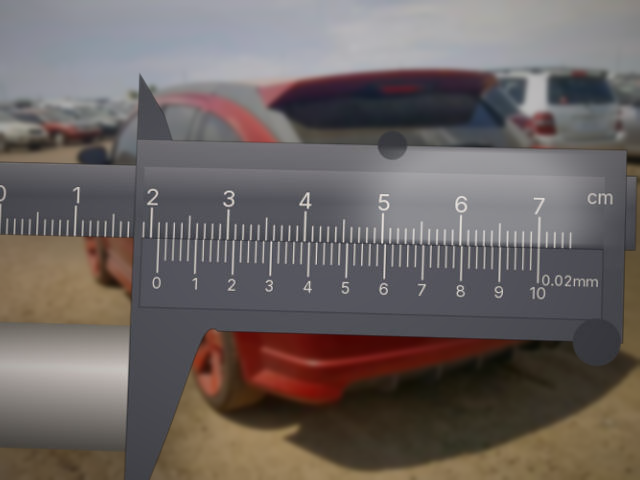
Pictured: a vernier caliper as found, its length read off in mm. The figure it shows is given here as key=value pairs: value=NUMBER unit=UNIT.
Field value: value=21.0 unit=mm
